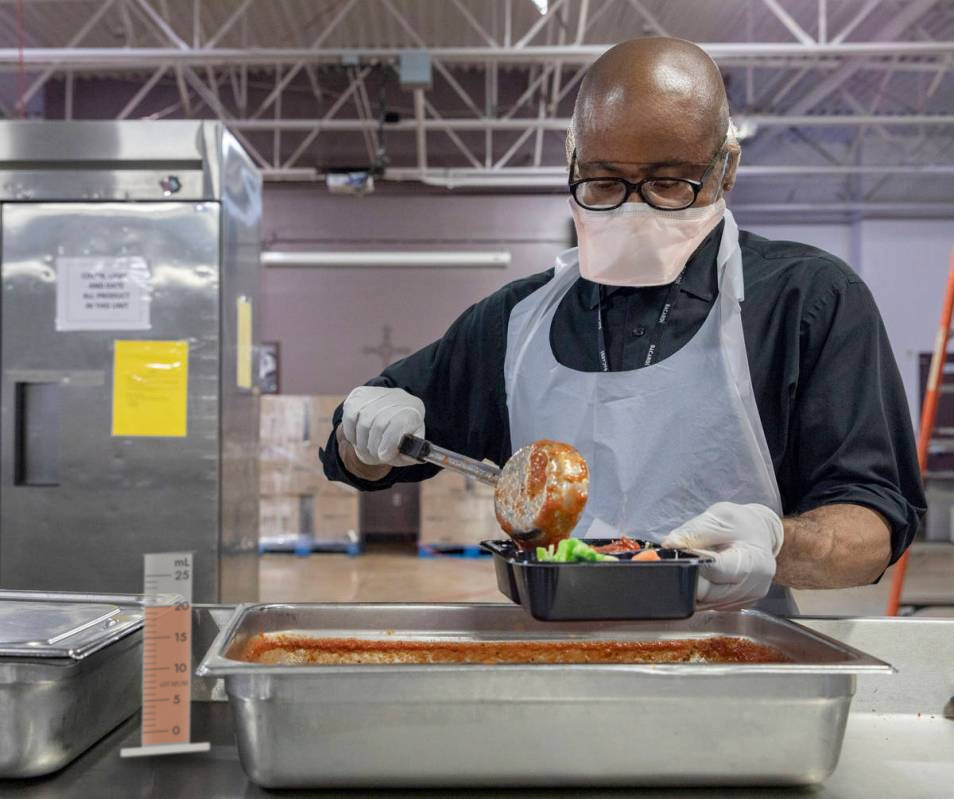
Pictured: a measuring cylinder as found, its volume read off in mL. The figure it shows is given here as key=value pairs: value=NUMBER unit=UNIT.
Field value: value=20 unit=mL
